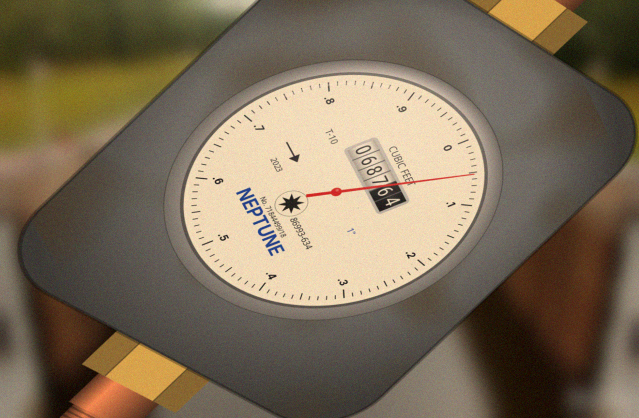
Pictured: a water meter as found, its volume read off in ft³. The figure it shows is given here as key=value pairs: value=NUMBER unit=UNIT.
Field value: value=68764.05 unit=ft³
